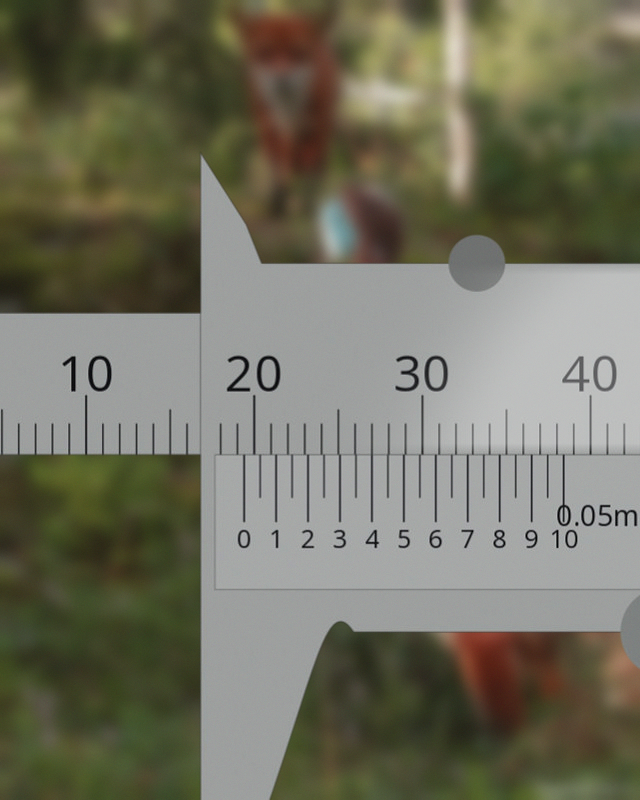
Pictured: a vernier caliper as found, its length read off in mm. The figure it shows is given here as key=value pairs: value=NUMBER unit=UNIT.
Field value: value=19.4 unit=mm
